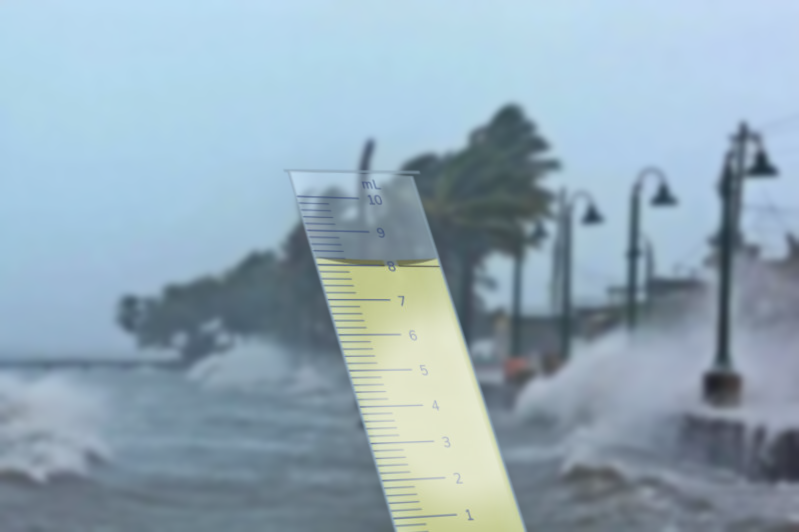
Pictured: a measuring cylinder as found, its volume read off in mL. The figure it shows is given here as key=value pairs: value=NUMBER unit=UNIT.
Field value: value=8 unit=mL
